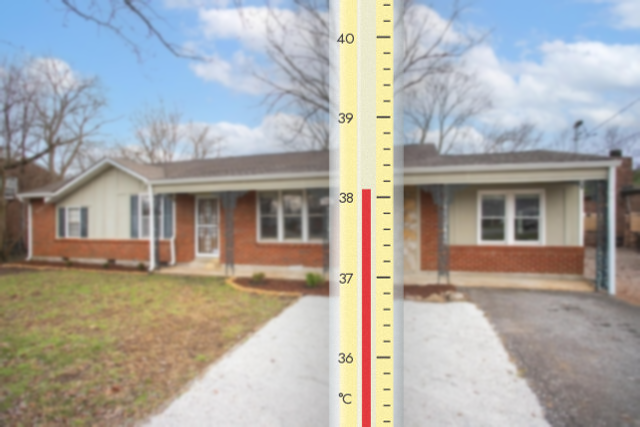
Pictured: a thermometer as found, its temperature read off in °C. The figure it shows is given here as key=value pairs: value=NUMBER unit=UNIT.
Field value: value=38.1 unit=°C
